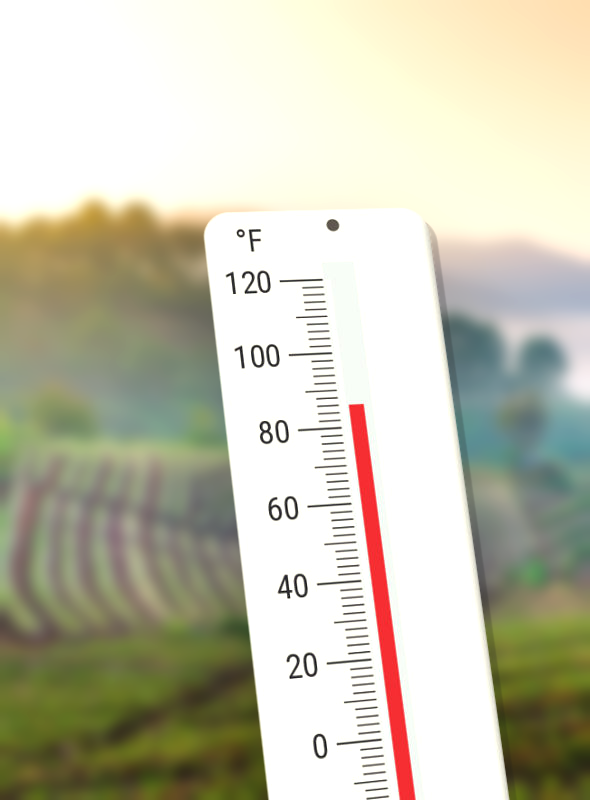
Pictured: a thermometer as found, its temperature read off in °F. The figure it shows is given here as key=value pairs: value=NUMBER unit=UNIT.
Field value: value=86 unit=°F
